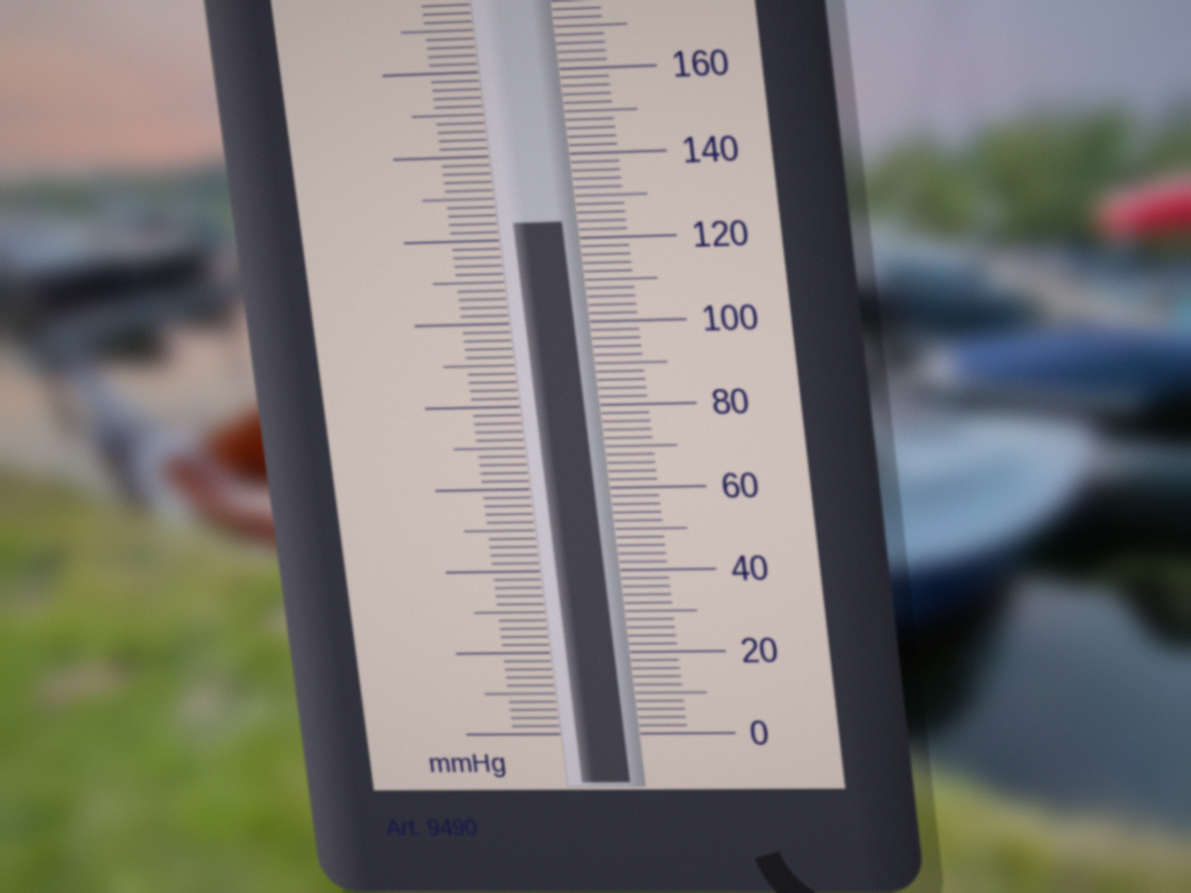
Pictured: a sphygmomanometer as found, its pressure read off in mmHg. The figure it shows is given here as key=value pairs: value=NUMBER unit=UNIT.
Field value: value=124 unit=mmHg
